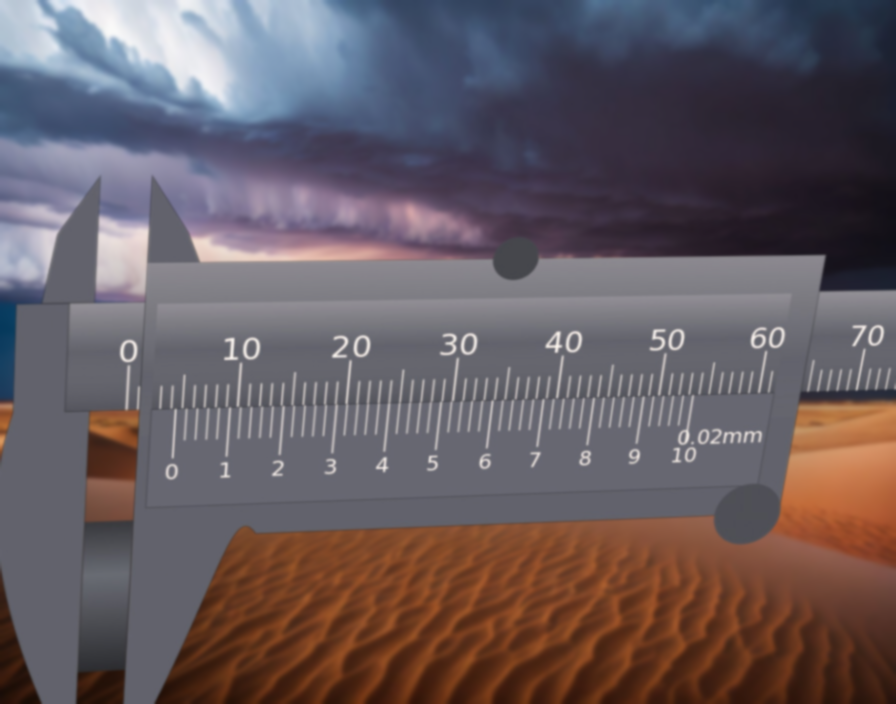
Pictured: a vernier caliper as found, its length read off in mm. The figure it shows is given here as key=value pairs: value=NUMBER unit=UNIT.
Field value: value=4.4 unit=mm
